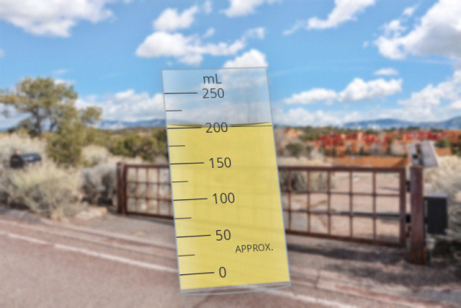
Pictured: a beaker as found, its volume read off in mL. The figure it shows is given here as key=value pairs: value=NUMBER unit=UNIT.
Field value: value=200 unit=mL
